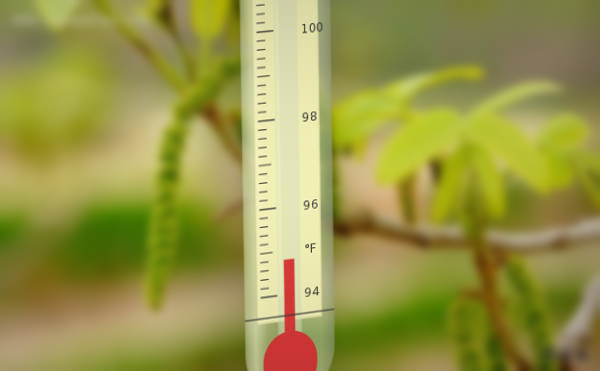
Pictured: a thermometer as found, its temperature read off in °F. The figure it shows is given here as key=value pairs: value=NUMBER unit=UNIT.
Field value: value=94.8 unit=°F
